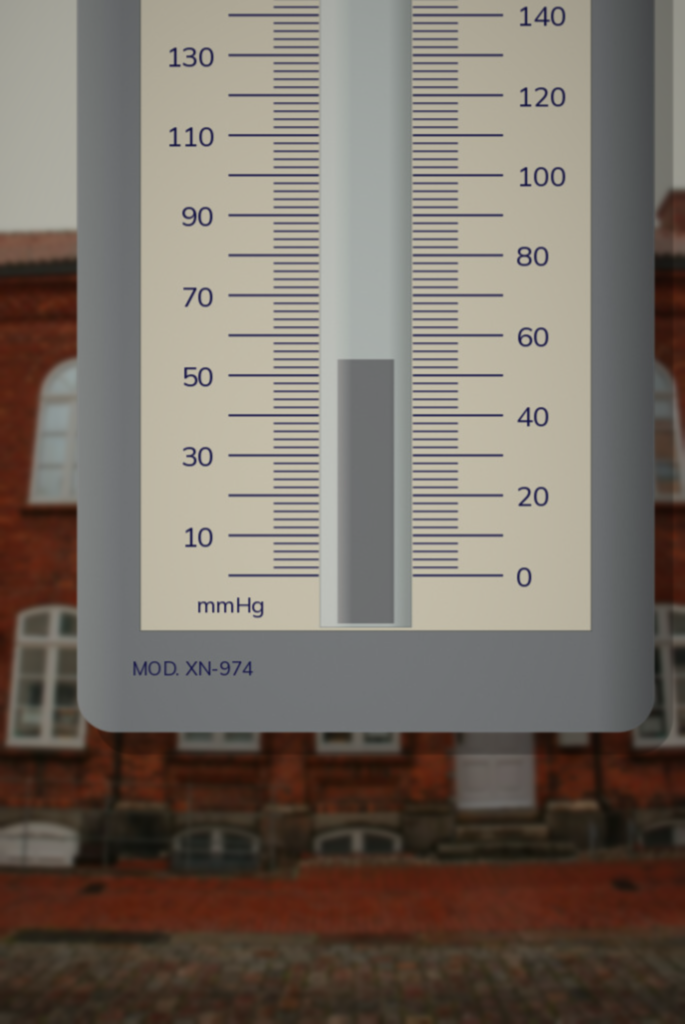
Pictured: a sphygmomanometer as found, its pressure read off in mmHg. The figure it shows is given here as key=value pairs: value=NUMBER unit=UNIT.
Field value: value=54 unit=mmHg
